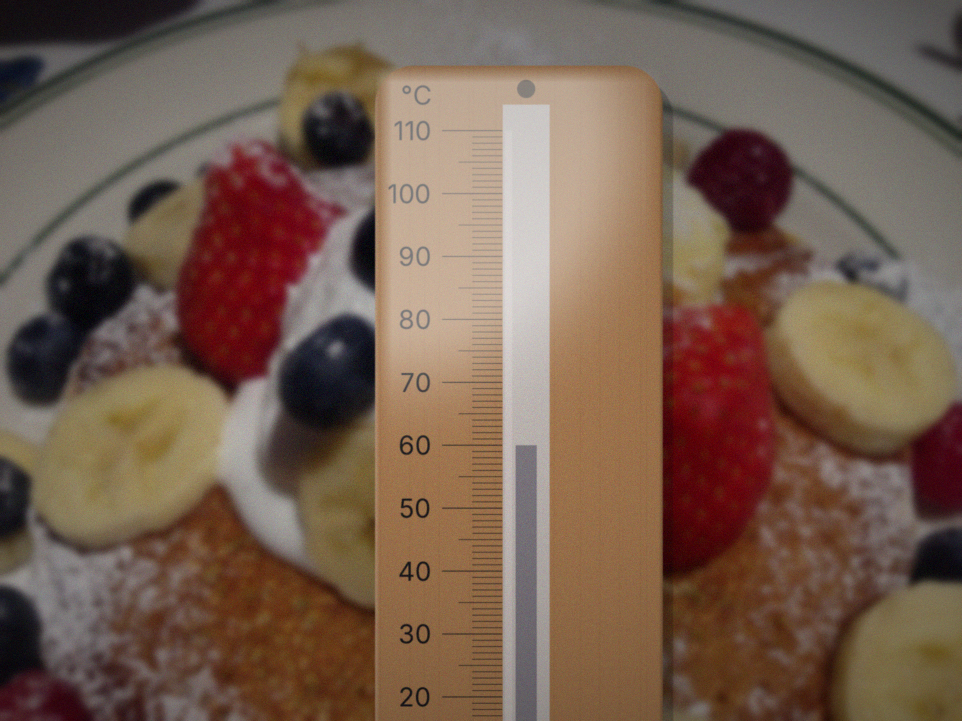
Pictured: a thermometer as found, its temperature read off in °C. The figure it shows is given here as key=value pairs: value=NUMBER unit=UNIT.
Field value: value=60 unit=°C
